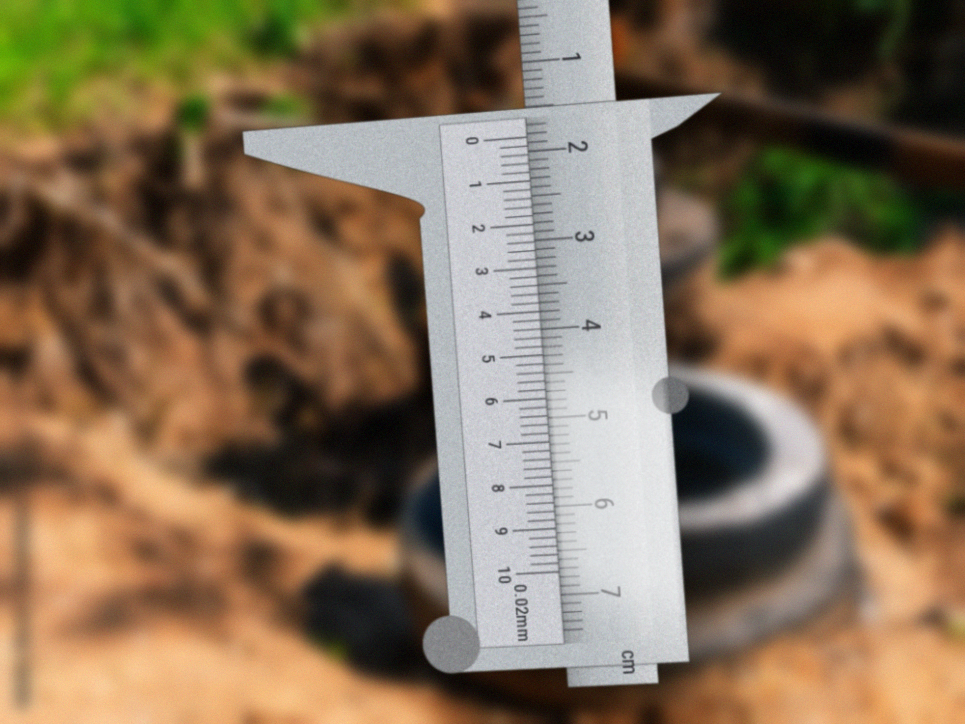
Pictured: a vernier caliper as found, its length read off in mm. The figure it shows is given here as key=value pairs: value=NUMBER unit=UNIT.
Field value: value=18.4 unit=mm
